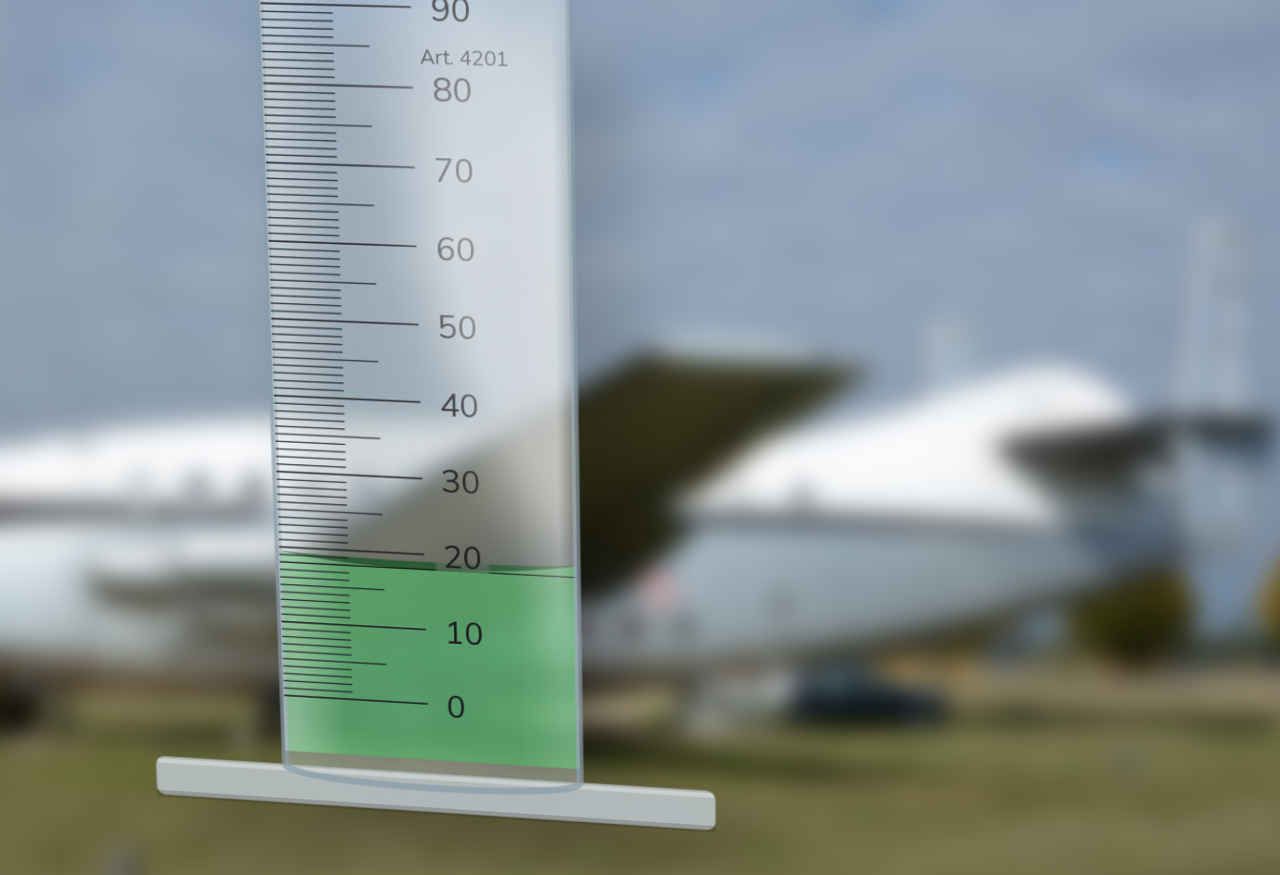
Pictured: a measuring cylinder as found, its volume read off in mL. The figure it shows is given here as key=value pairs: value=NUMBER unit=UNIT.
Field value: value=18 unit=mL
